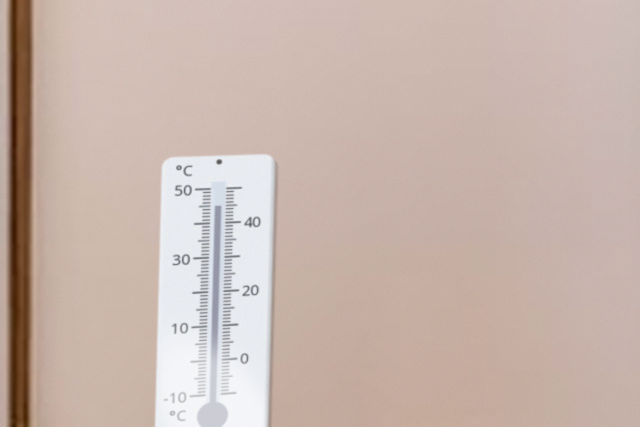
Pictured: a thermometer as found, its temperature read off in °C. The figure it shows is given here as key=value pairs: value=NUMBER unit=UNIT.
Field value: value=45 unit=°C
